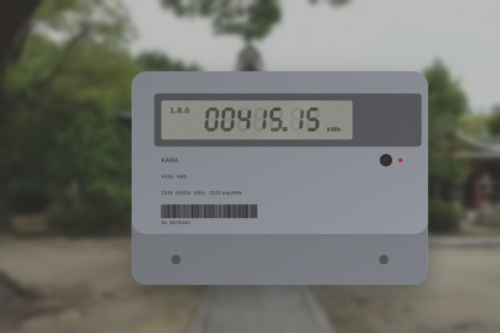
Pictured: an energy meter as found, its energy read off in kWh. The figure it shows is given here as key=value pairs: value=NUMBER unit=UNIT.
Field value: value=415.15 unit=kWh
